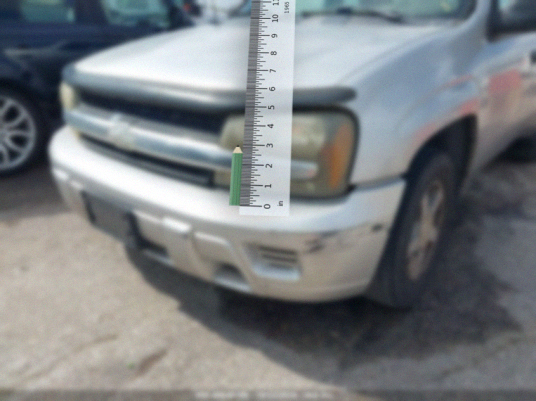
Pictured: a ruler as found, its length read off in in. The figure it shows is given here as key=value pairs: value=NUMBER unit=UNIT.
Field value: value=3 unit=in
